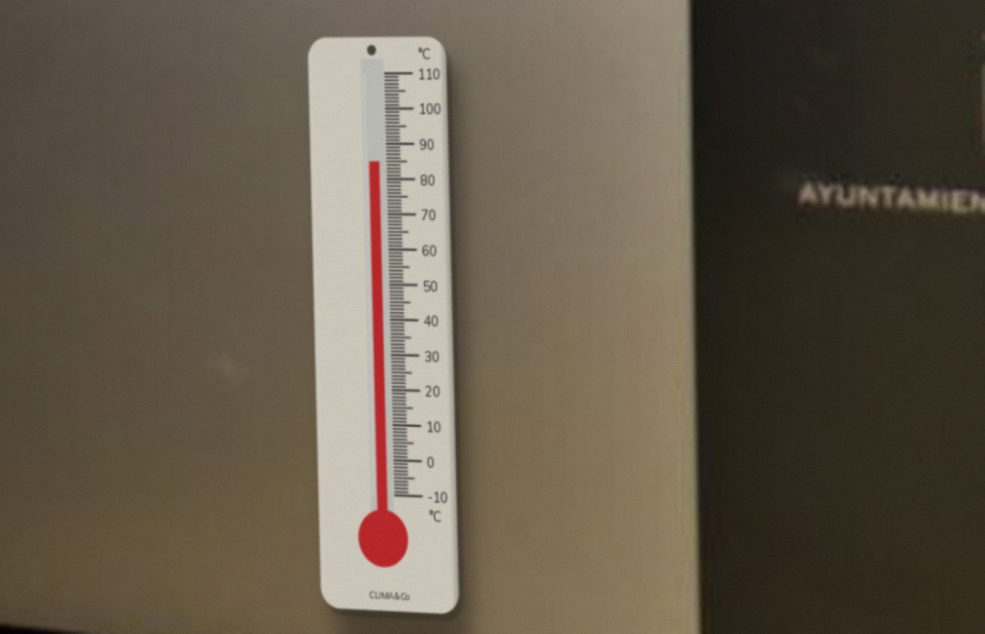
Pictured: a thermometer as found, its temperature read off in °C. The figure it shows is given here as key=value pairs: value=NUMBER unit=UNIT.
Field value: value=85 unit=°C
